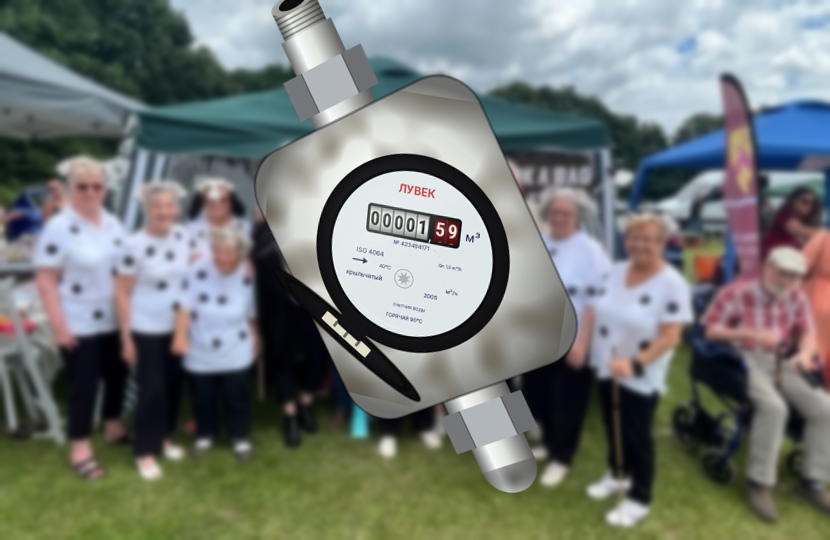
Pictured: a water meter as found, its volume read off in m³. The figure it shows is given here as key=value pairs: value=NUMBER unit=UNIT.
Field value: value=1.59 unit=m³
